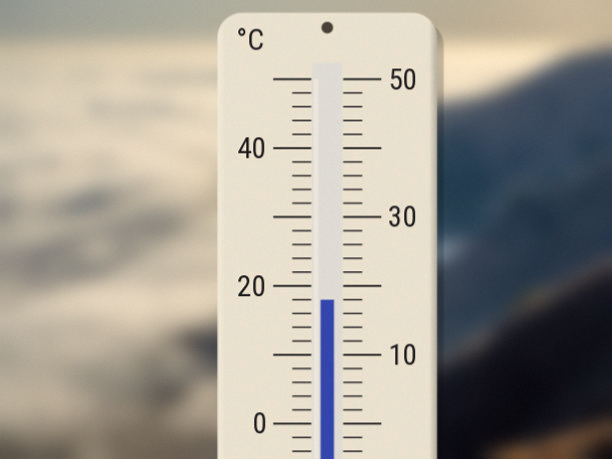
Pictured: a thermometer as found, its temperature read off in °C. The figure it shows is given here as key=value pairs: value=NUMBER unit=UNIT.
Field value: value=18 unit=°C
